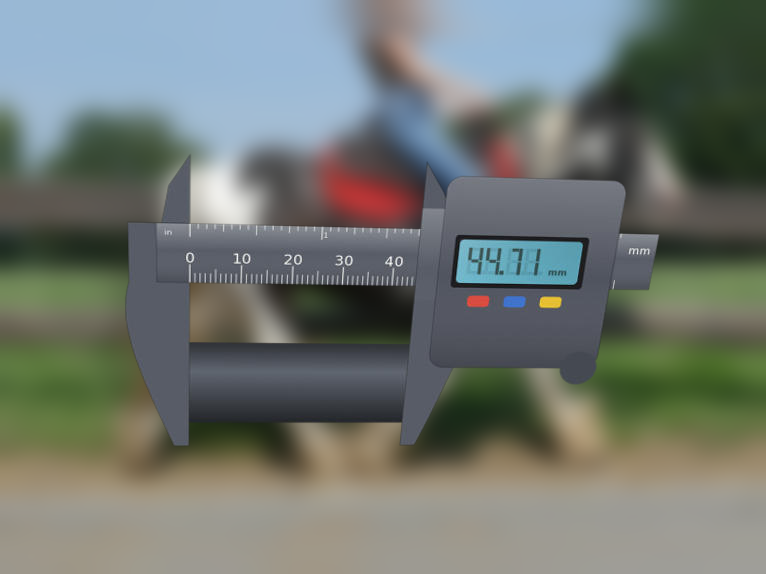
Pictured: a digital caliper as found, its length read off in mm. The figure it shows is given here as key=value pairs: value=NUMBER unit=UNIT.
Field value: value=44.71 unit=mm
